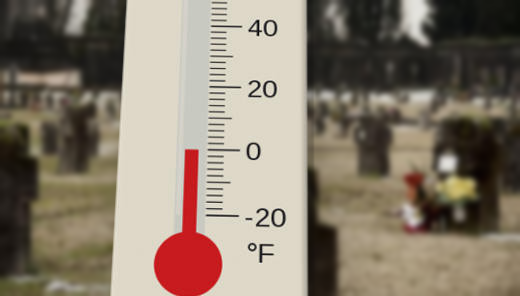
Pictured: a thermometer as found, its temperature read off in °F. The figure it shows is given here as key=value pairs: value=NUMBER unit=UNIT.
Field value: value=0 unit=°F
